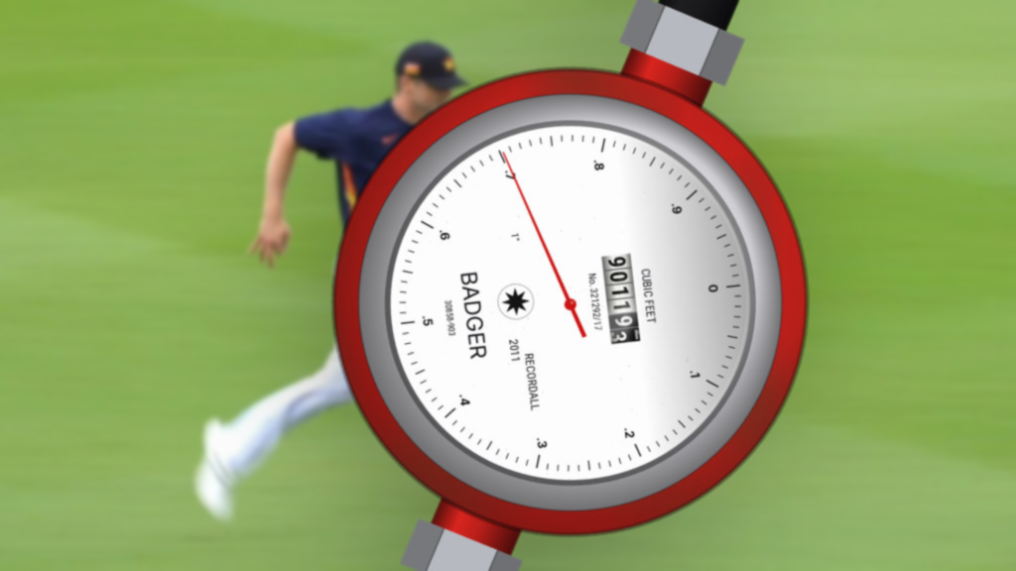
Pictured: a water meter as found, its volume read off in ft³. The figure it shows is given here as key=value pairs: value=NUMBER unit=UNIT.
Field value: value=901192.70 unit=ft³
